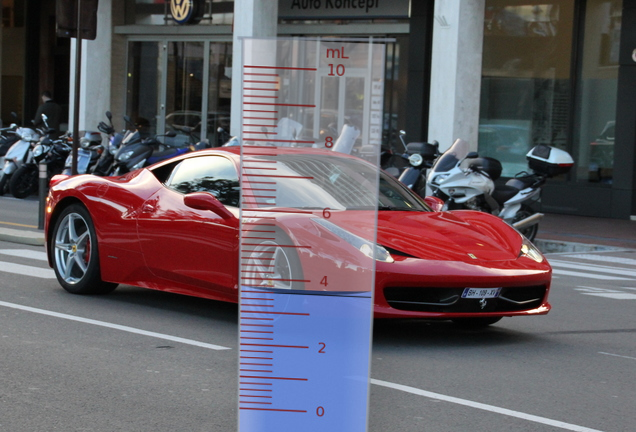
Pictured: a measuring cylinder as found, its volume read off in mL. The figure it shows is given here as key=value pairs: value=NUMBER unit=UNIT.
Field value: value=3.6 unit=mL
